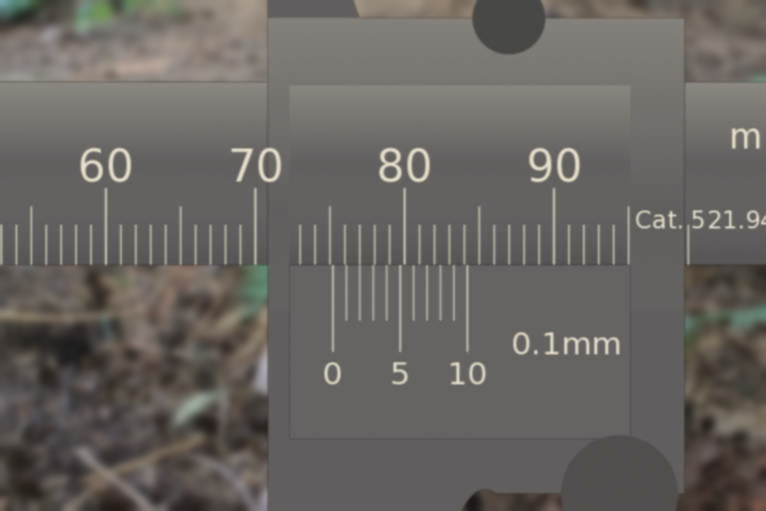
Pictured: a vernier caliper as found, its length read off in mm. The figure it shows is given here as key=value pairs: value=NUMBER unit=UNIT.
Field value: value=75.2 unit=mm
